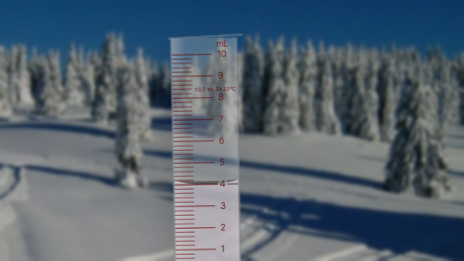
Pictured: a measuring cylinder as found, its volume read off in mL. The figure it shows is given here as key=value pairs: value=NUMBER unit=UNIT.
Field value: value=4 unit=mL
